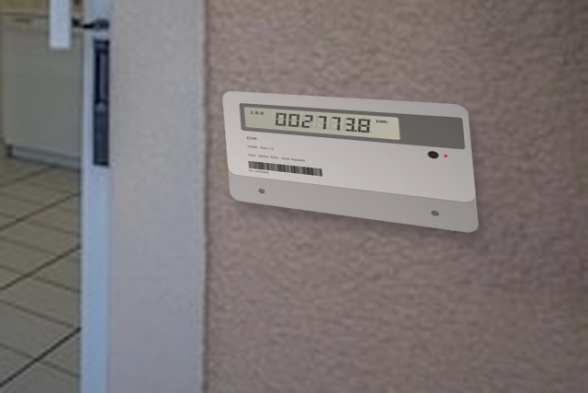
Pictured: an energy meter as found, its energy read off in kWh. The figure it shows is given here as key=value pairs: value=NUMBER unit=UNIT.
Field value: value=2773.8 unit=kWh
